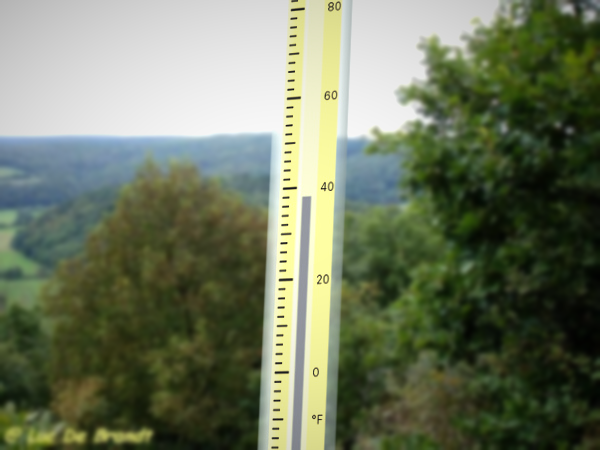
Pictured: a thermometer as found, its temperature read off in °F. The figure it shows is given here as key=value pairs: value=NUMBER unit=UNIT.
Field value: value=38 unit=°F
